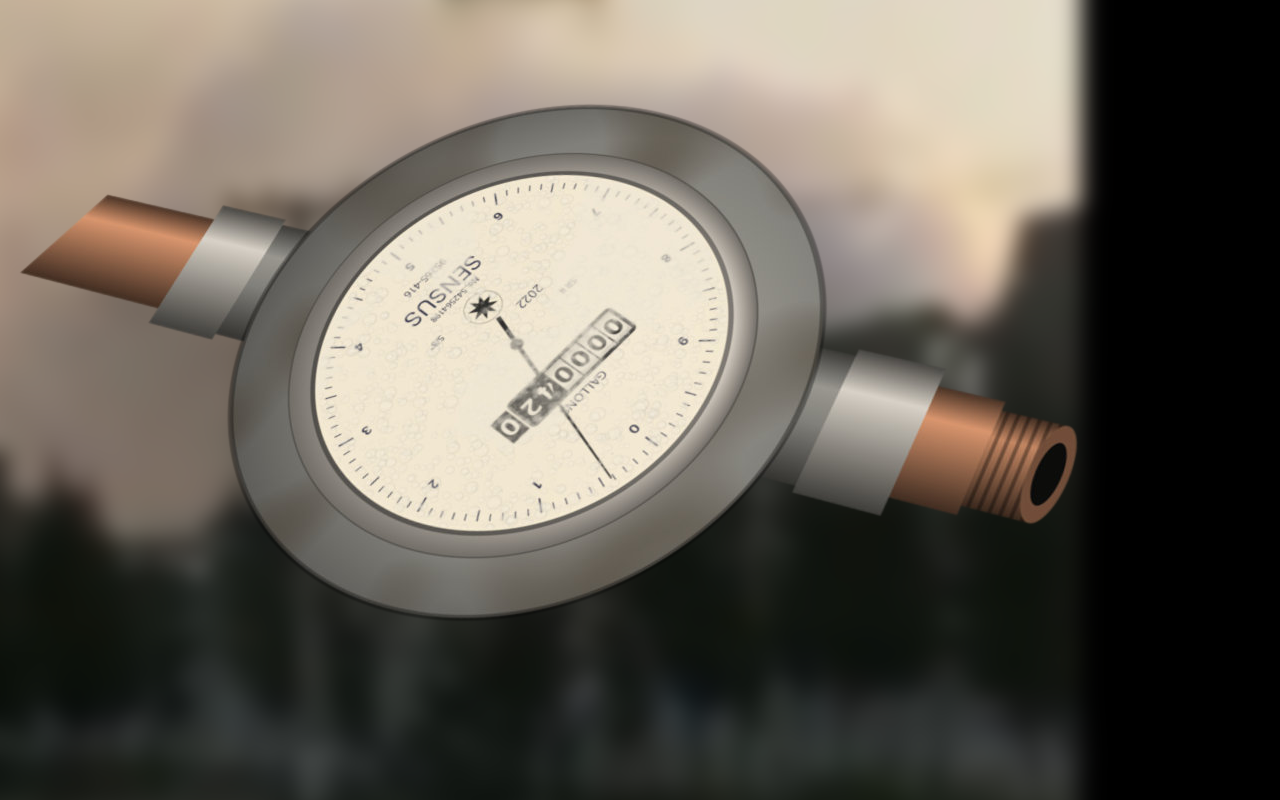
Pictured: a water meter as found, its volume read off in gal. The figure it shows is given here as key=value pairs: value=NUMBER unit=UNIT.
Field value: value=420.4 unit=gal
